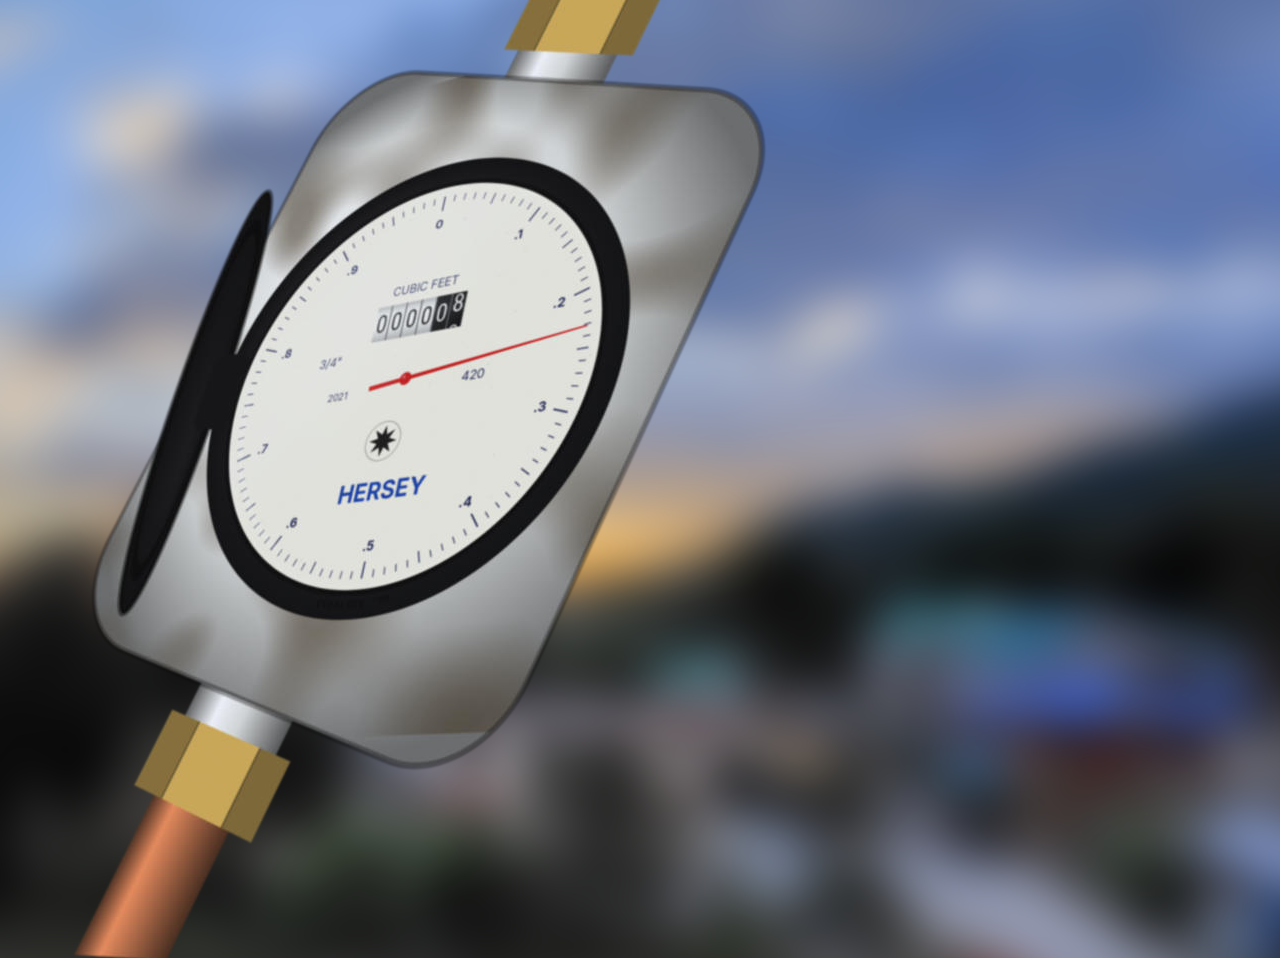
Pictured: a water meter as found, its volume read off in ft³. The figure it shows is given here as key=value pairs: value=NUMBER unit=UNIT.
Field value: value=8.23 unit=ft³
